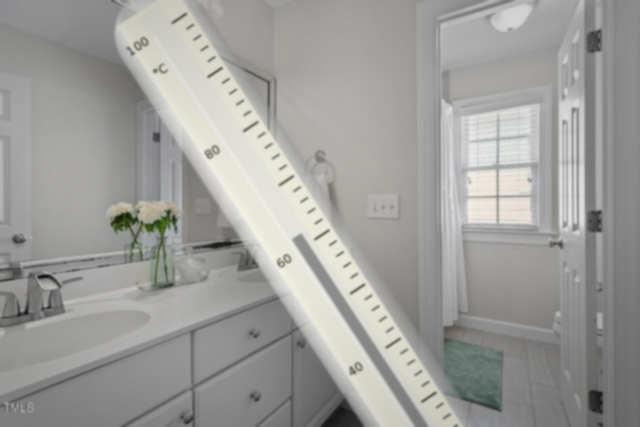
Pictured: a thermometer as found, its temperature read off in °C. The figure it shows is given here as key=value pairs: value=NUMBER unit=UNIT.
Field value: value=62 unit=°C
